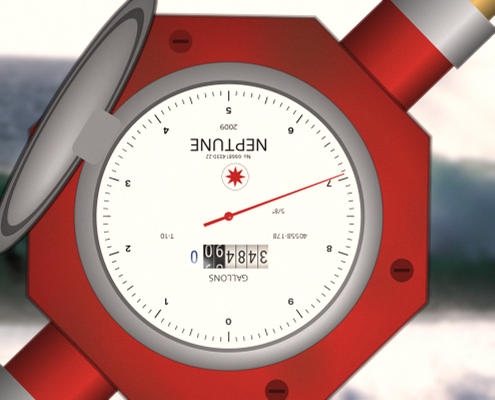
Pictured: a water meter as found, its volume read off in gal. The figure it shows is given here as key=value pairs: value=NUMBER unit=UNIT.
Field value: value=3484896.9 unit=gal
